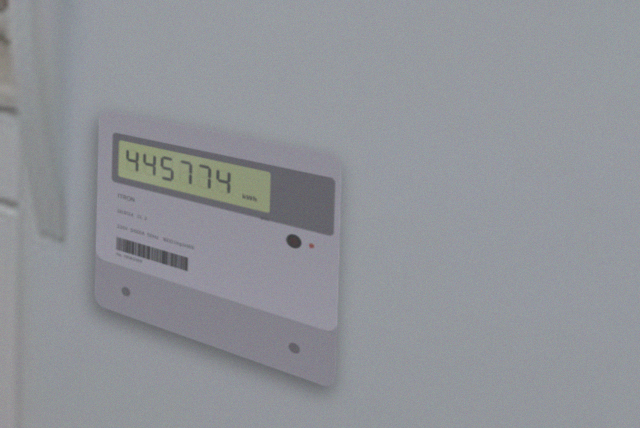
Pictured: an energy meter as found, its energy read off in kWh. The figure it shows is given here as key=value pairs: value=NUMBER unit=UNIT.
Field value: value=445774 unit=kWh
